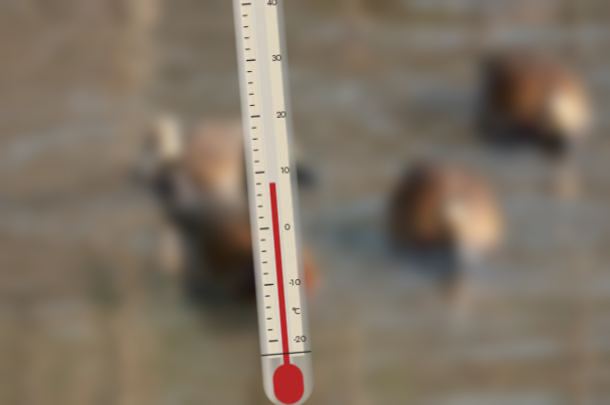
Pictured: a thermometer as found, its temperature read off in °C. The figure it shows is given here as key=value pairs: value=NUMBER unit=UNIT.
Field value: value=8 unit=°C
